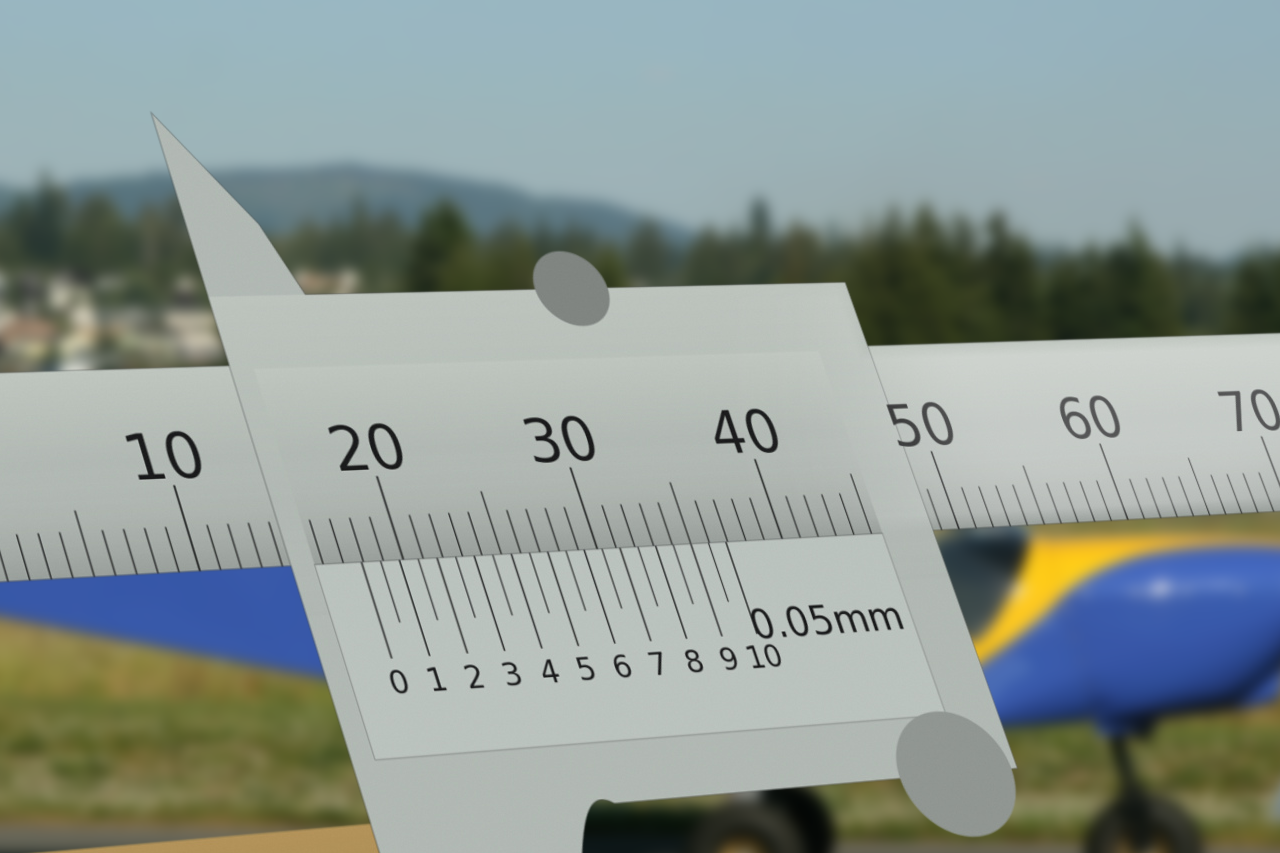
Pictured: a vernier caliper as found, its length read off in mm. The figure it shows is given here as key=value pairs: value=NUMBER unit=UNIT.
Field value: value=17.9 unit=mm
